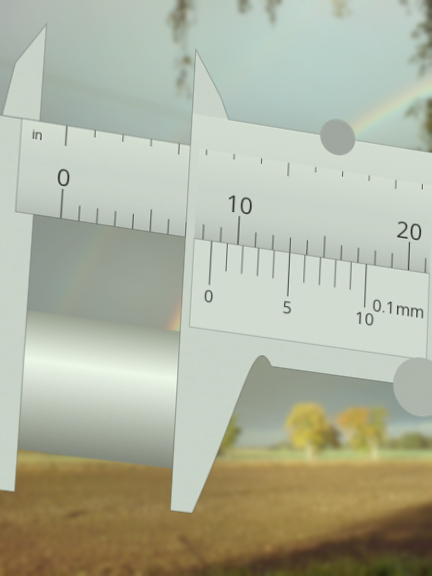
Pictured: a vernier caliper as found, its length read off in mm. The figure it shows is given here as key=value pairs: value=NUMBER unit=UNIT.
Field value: value=8.5 unit=mm
